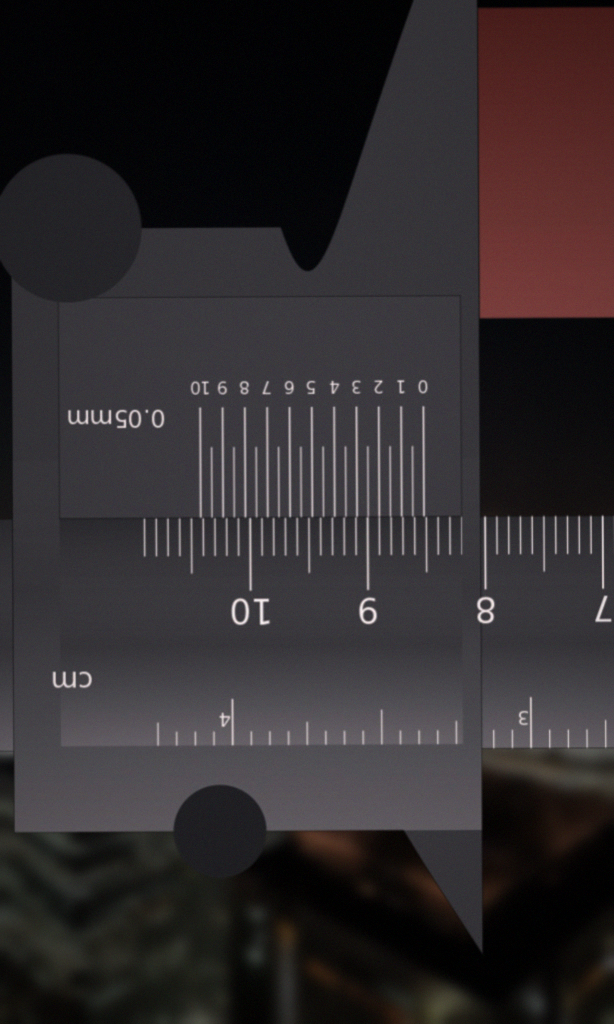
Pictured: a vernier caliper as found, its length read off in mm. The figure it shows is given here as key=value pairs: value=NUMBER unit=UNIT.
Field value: value=85.2 unit=mm
